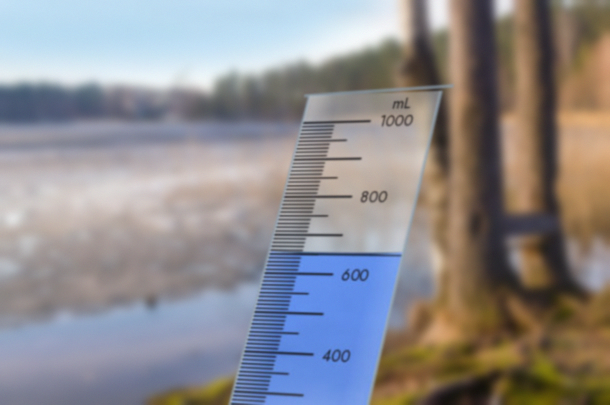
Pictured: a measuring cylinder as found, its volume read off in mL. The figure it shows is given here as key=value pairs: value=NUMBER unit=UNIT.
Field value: value=650 unit=mL
